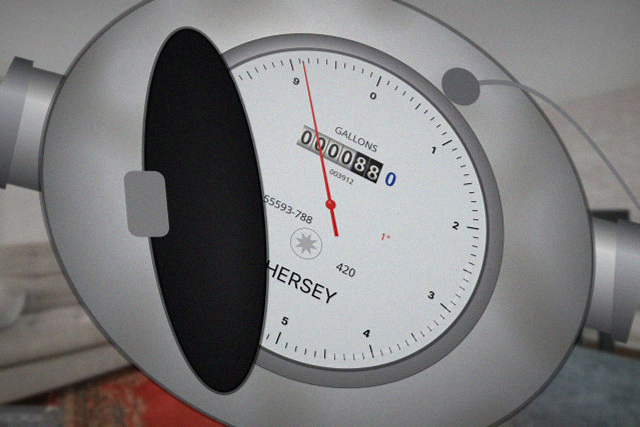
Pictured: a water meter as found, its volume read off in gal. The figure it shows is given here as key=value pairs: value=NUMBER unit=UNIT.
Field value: value=879.1 unit=gal
